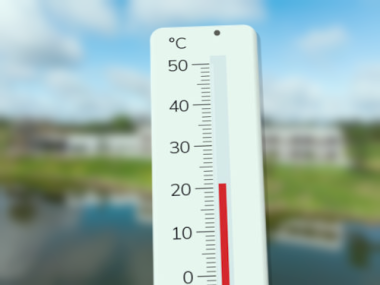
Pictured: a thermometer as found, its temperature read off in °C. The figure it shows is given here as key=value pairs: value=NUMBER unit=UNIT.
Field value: value=21 unit=°C
